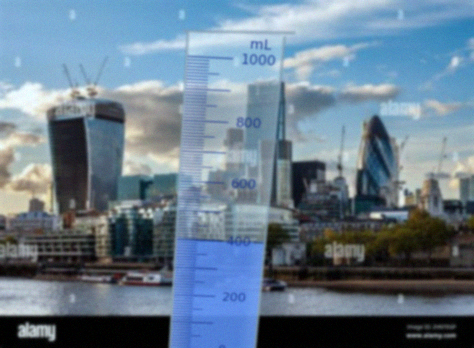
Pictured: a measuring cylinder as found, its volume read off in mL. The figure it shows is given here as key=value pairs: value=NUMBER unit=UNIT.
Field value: value=400 unit=mL
